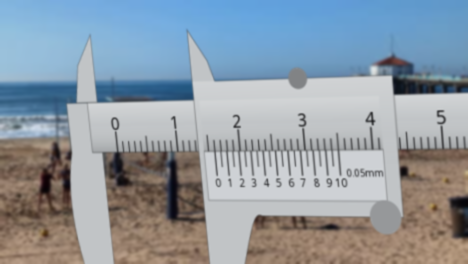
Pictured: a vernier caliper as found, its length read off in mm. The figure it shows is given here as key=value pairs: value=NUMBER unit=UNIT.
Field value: value=16.0 unit=mm
